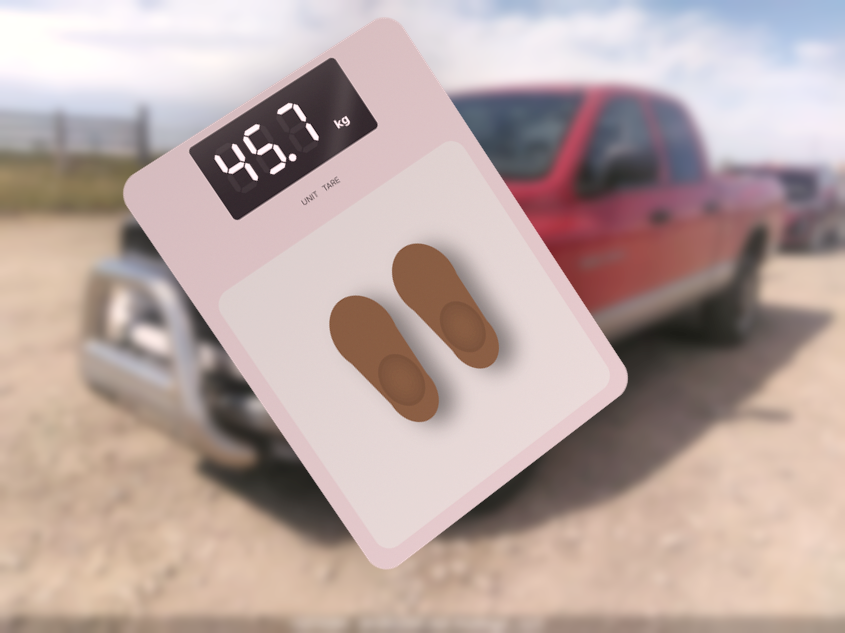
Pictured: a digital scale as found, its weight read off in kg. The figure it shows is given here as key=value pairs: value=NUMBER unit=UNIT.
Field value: value=45.7 unit=kg
